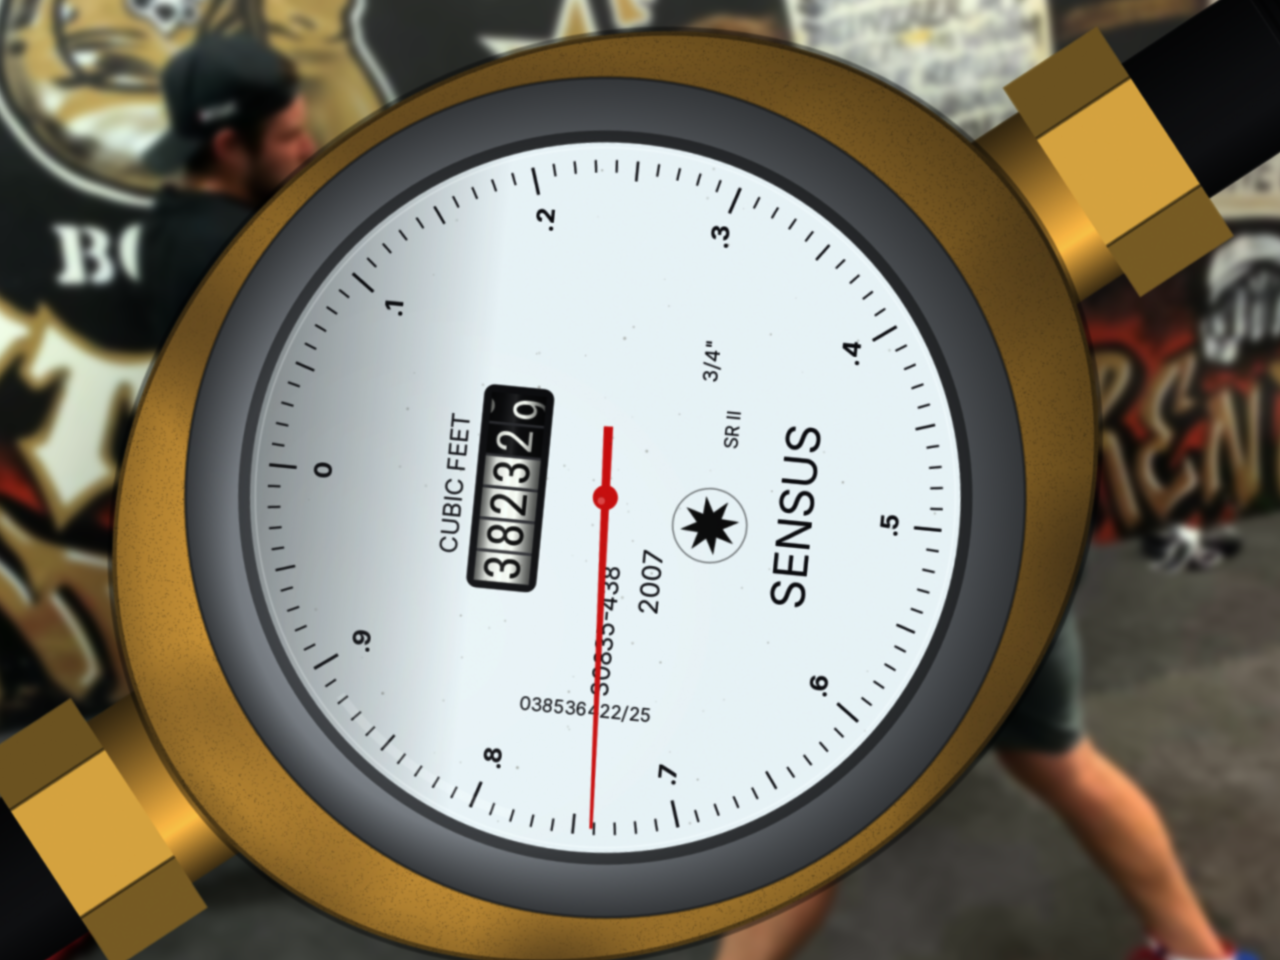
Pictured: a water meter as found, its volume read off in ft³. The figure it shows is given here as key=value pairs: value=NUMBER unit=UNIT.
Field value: value=382328.74 unit=ft³
